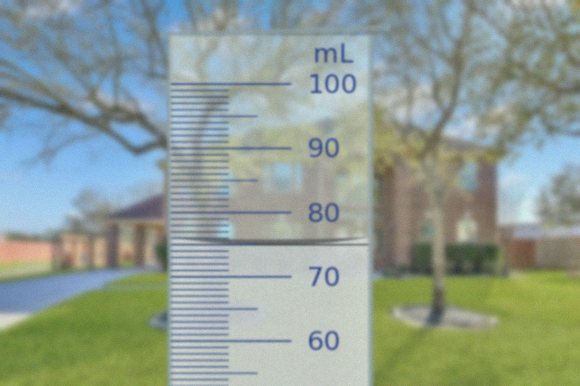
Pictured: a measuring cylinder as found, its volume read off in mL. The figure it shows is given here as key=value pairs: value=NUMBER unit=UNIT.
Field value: value=75 unit=mL
